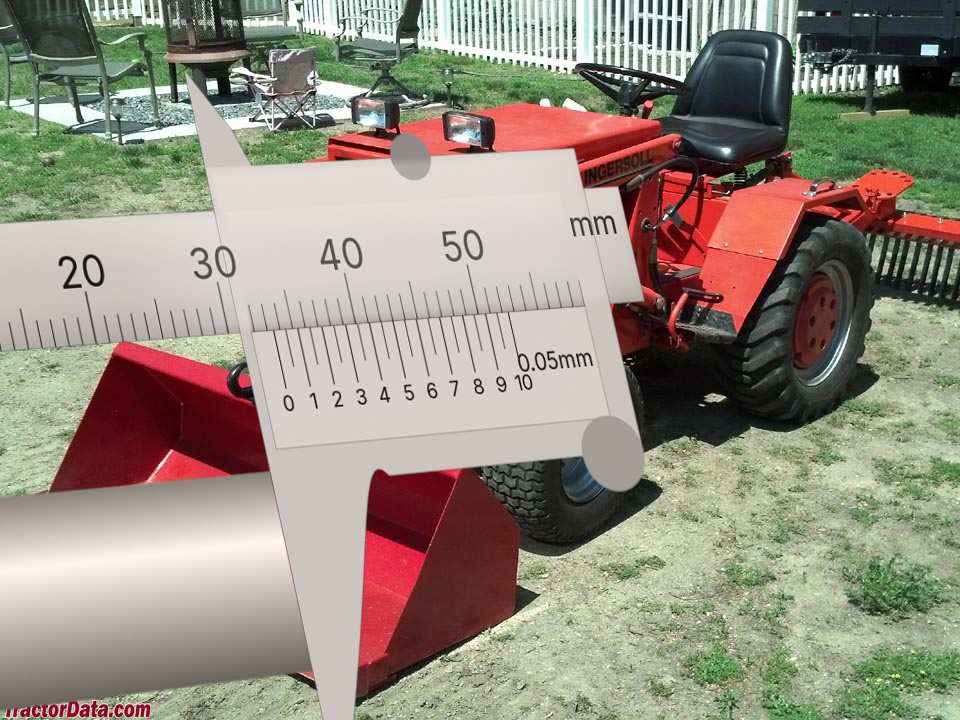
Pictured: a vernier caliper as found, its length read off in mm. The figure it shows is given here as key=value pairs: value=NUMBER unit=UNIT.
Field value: value=33.5 unit=mm
